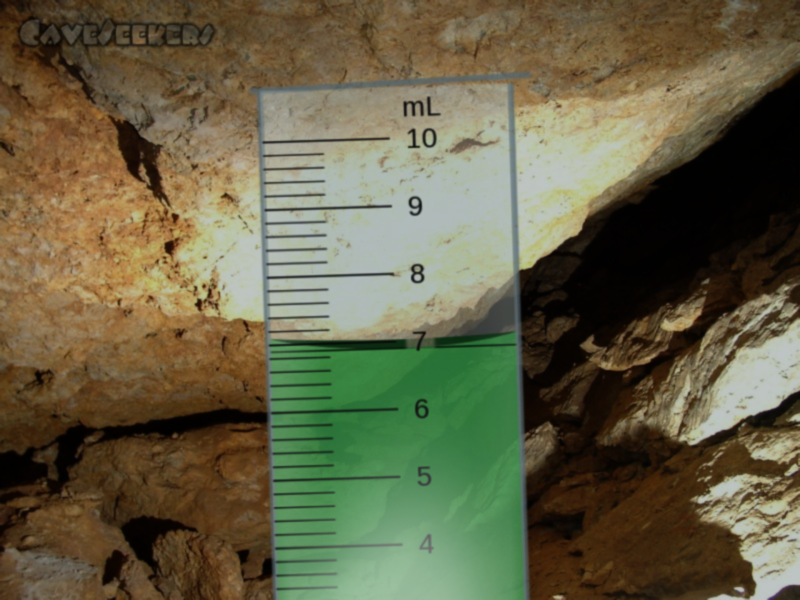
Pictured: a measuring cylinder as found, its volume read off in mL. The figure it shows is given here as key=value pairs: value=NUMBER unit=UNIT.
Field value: value=6.9 unit=mL
